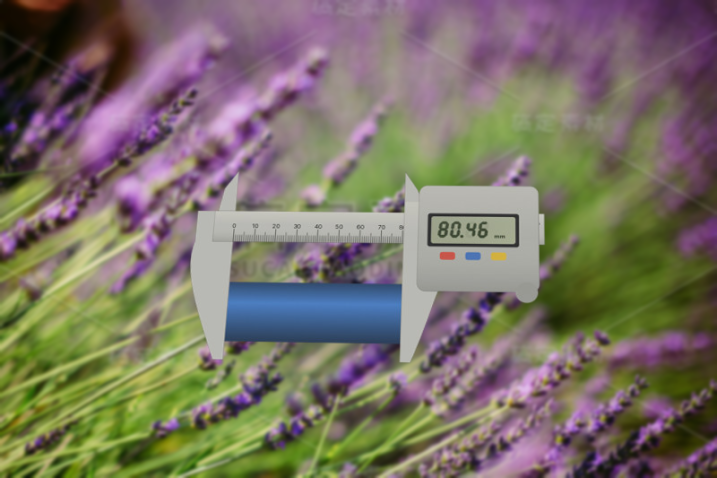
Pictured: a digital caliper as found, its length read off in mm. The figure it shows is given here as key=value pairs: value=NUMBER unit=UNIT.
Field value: value=80.46 unit=mm
